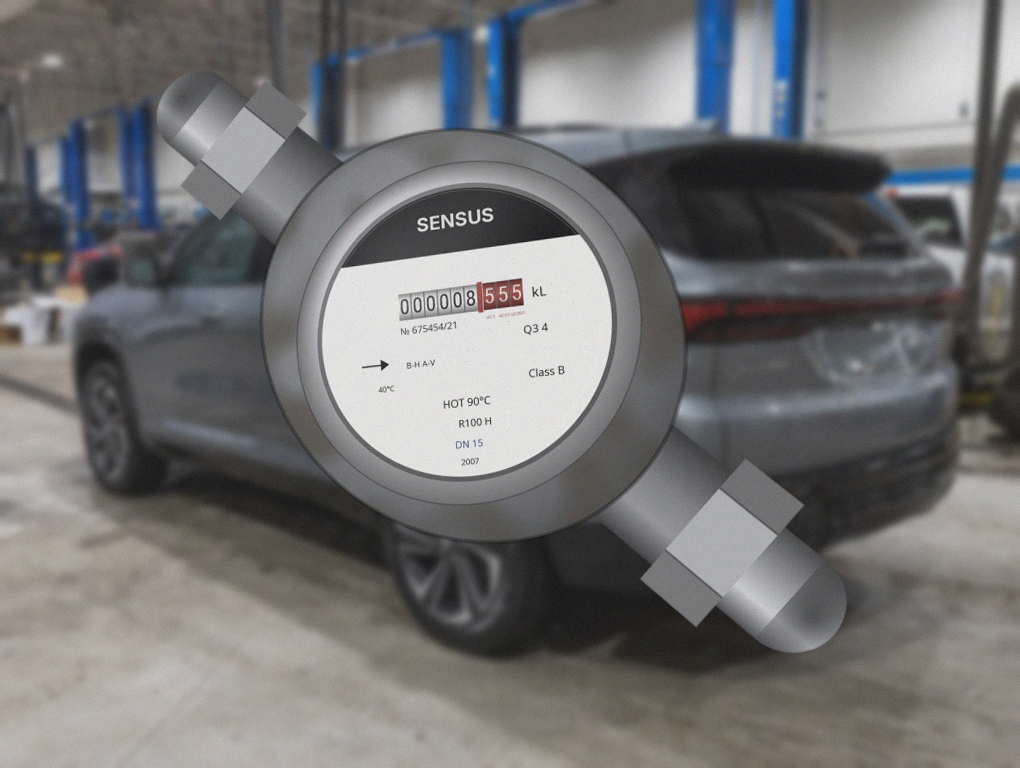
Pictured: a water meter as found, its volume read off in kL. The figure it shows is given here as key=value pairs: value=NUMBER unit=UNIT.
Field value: value=8.555 unit=kL
